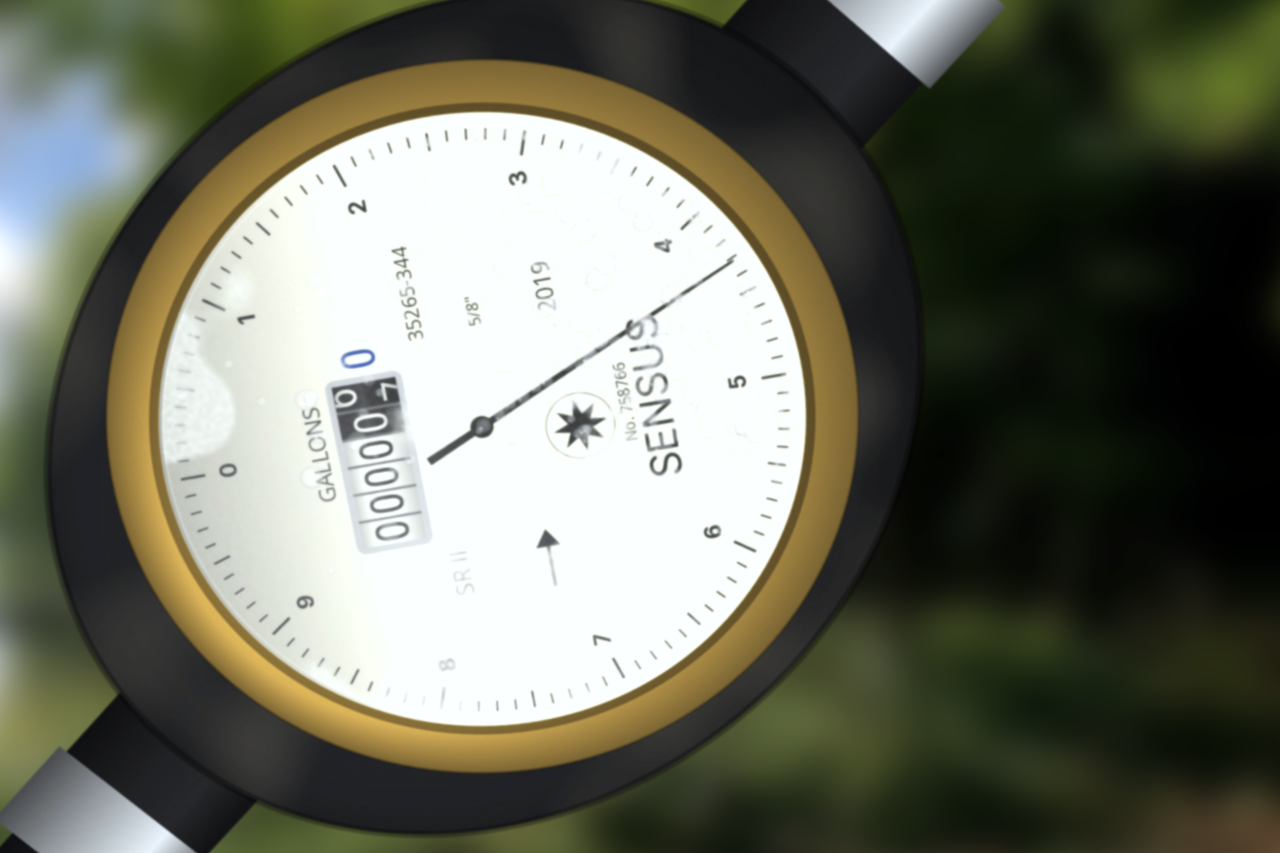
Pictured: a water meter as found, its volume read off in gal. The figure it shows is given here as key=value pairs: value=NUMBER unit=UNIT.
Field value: value=64.3 unit=gal
